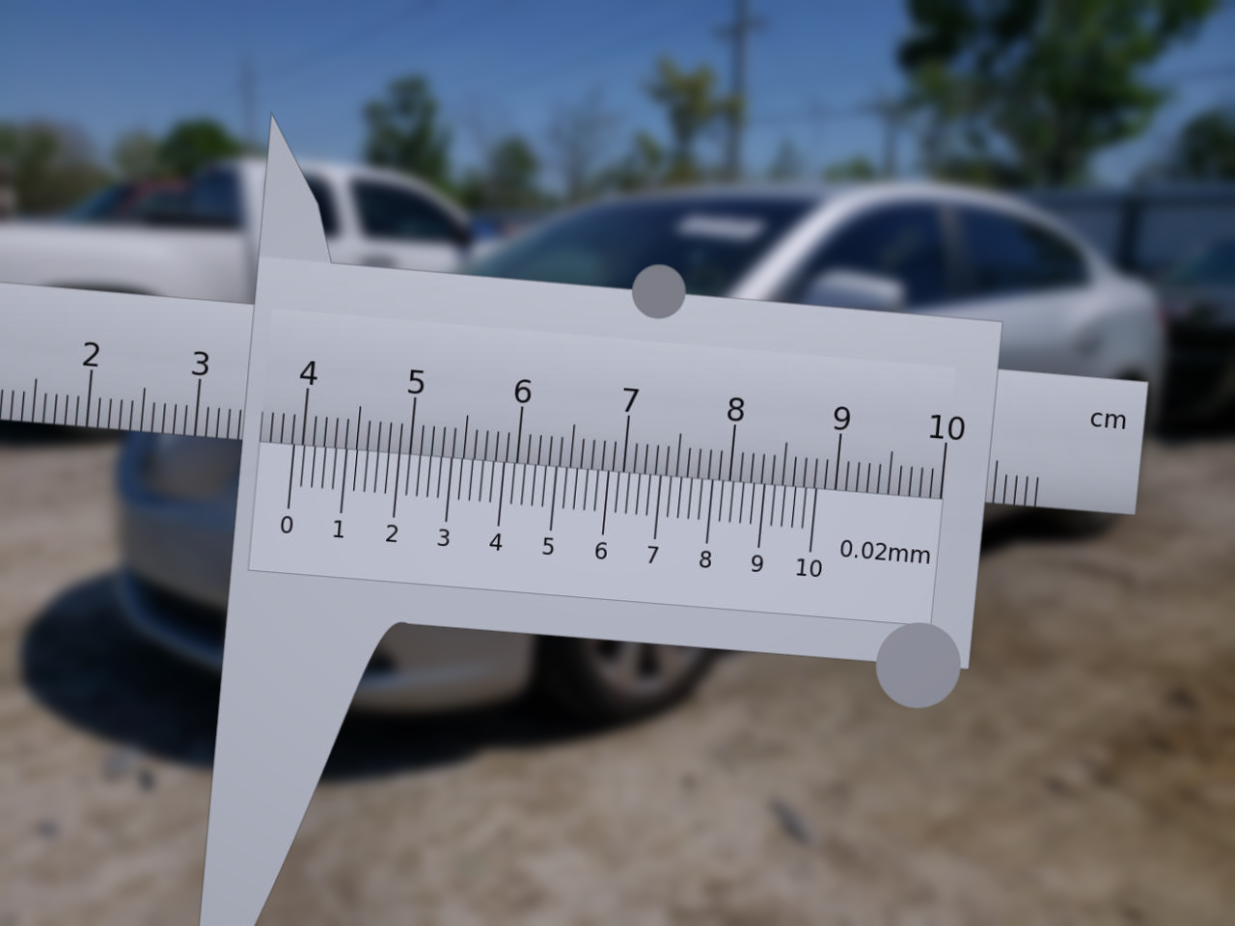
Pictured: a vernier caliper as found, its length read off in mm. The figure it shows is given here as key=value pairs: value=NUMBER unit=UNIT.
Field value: value=39.2 unit=mm
